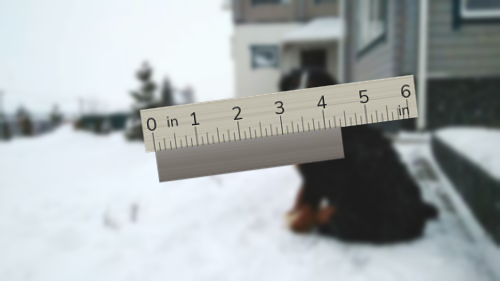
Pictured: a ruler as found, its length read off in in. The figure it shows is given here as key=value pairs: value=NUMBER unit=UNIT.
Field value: value=4.375 unit=in
